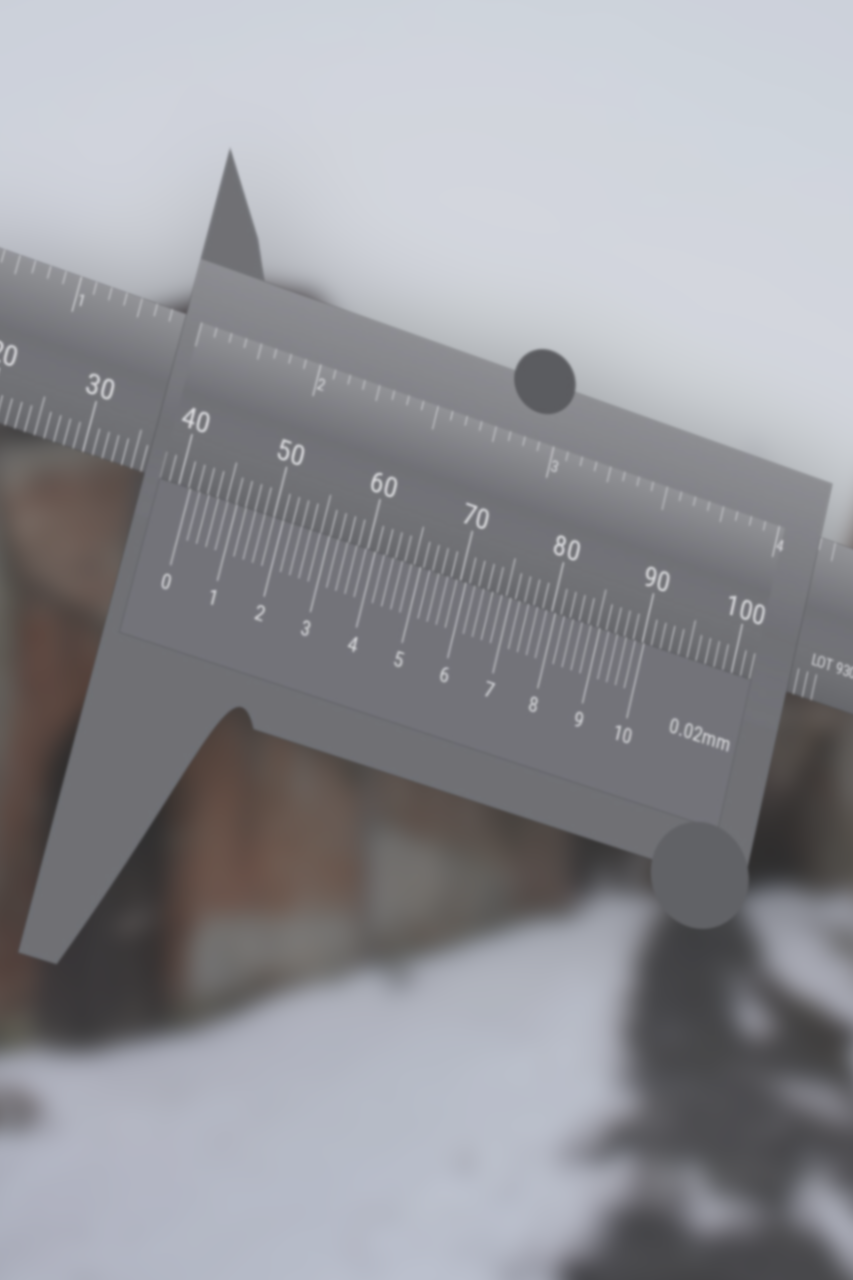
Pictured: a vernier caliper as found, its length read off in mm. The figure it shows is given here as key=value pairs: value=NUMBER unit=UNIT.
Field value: value=41.2 unit=mm
